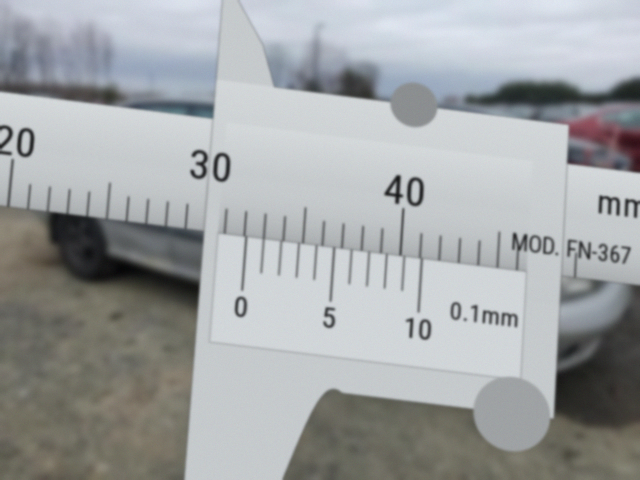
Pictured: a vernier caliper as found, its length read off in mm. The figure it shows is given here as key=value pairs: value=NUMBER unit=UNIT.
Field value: value=32.1 unit=mm
